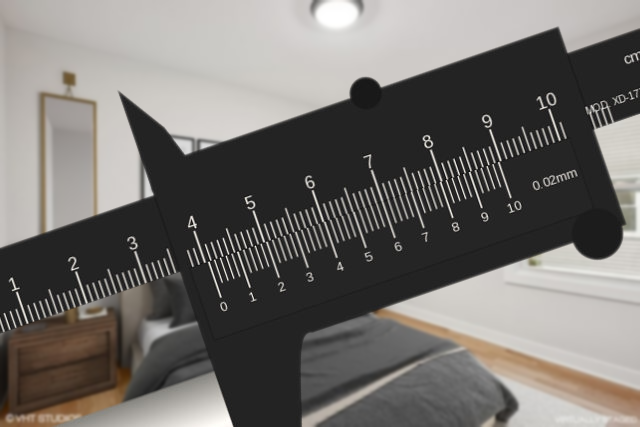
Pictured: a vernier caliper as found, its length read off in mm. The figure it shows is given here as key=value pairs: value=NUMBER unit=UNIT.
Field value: value=40.6 unit=mm
